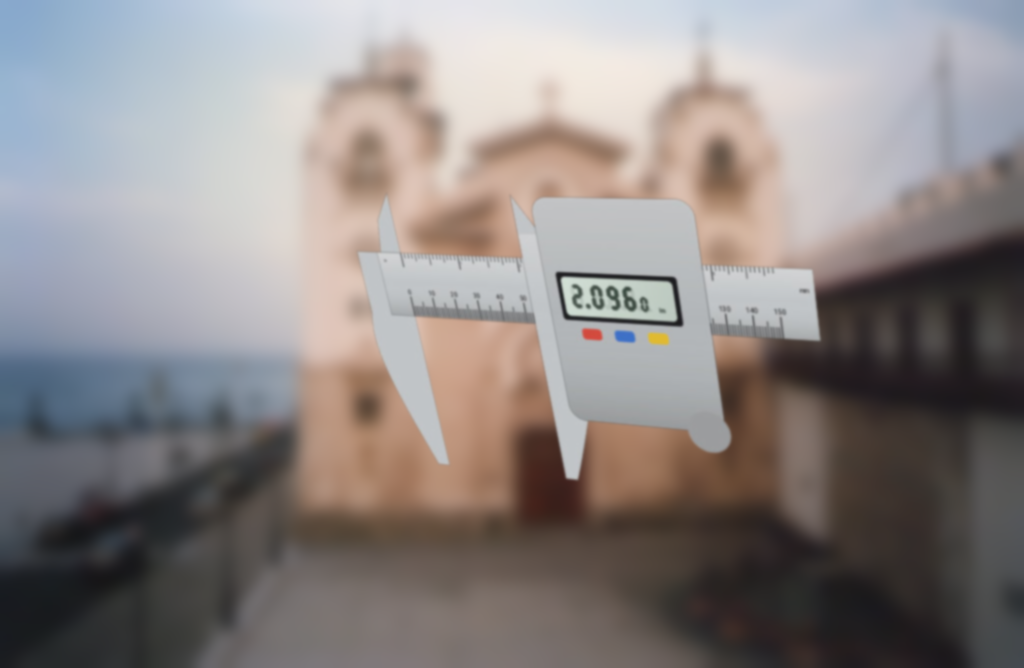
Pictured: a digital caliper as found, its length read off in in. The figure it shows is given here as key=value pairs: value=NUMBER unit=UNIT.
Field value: value=2.0960 unit=in
